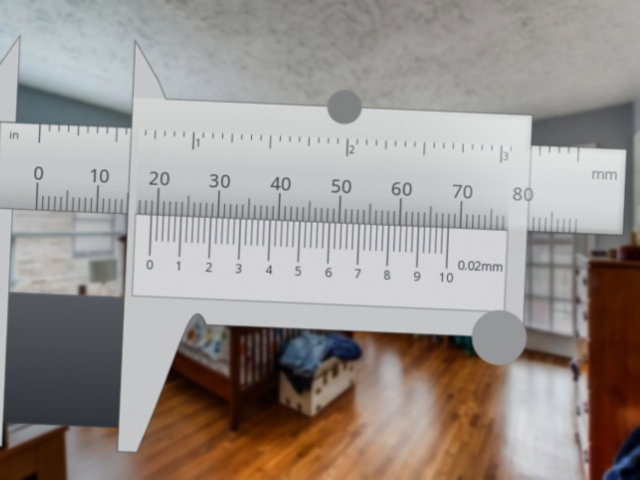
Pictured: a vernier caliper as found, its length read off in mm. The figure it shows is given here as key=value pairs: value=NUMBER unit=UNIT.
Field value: value=19.0 unit=mm
